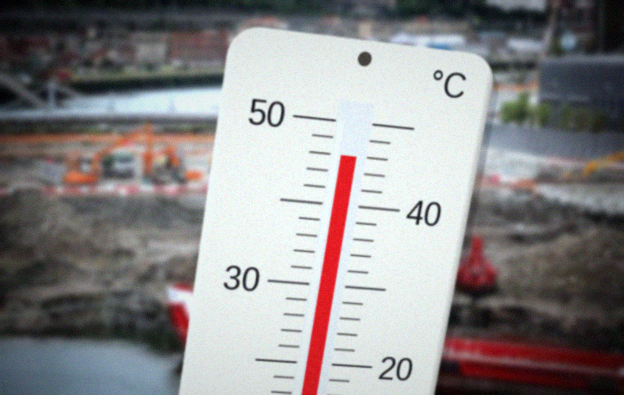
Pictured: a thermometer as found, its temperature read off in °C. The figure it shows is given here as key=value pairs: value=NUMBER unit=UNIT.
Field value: value=46 unit=°C
